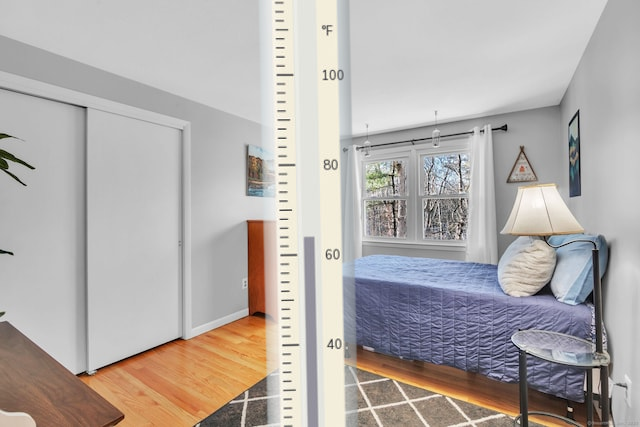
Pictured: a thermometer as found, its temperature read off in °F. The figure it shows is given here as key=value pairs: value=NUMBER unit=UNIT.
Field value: value=64 unit=°F
